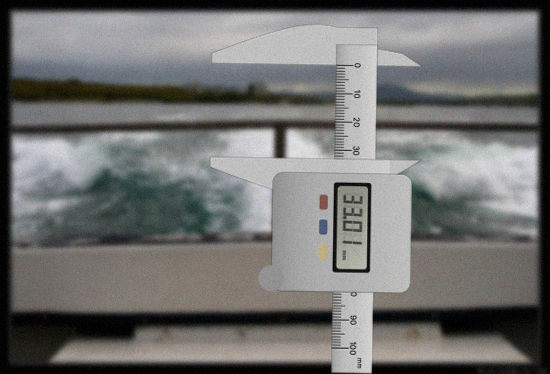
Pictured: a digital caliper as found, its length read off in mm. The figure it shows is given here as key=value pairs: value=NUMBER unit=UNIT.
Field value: value=33.01 unit=mm
